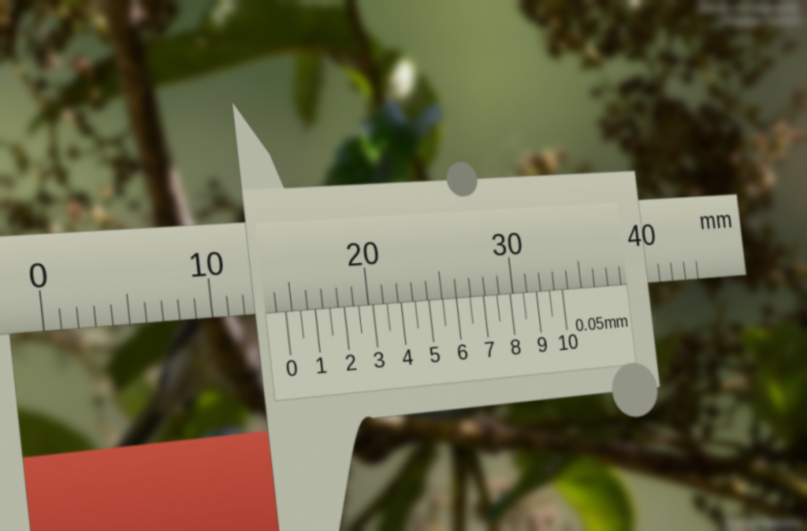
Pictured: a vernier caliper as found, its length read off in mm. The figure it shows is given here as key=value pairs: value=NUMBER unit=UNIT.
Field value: value=14.6 unit=mm
